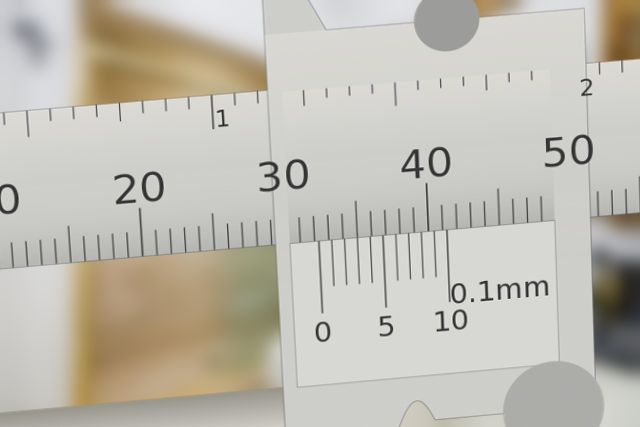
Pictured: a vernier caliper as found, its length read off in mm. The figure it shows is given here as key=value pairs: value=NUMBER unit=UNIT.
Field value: value=32.3 unit=mm
